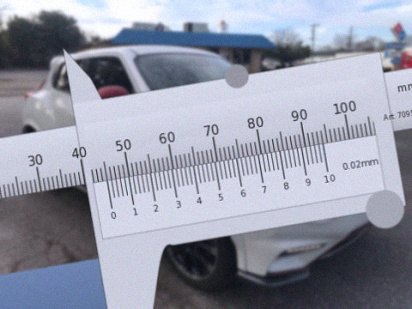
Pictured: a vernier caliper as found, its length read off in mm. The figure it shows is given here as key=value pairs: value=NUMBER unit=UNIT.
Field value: value=45.0 unit=mm
